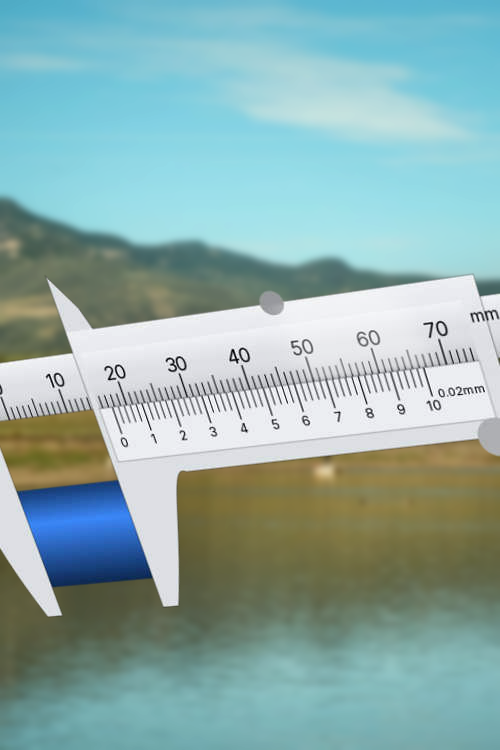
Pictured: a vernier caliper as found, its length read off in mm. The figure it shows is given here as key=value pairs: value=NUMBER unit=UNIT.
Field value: value=17.6 unit=mm
